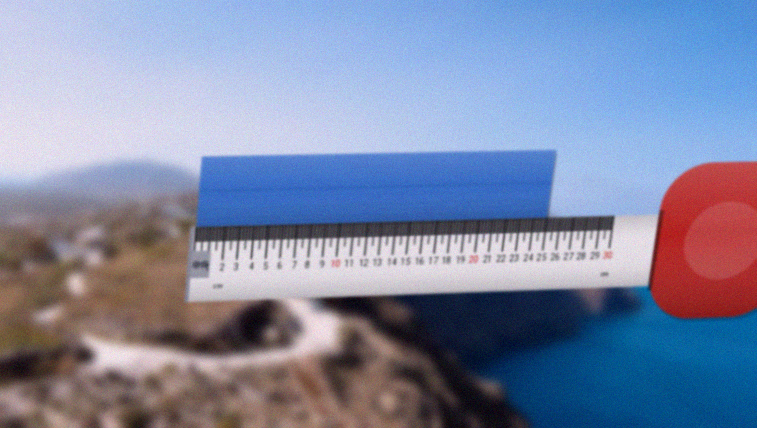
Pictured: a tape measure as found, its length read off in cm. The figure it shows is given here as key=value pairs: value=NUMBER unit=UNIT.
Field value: value=25 unit=cm
